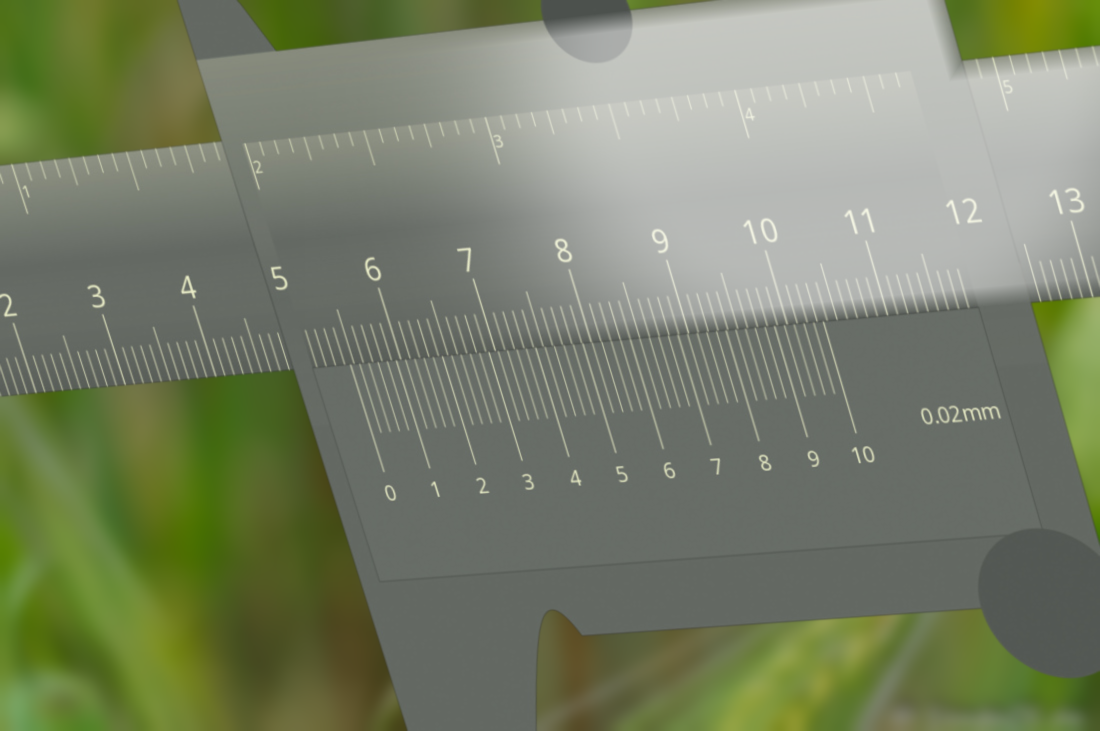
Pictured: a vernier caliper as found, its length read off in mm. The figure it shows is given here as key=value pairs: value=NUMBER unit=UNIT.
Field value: value=54.6 unit=mm
